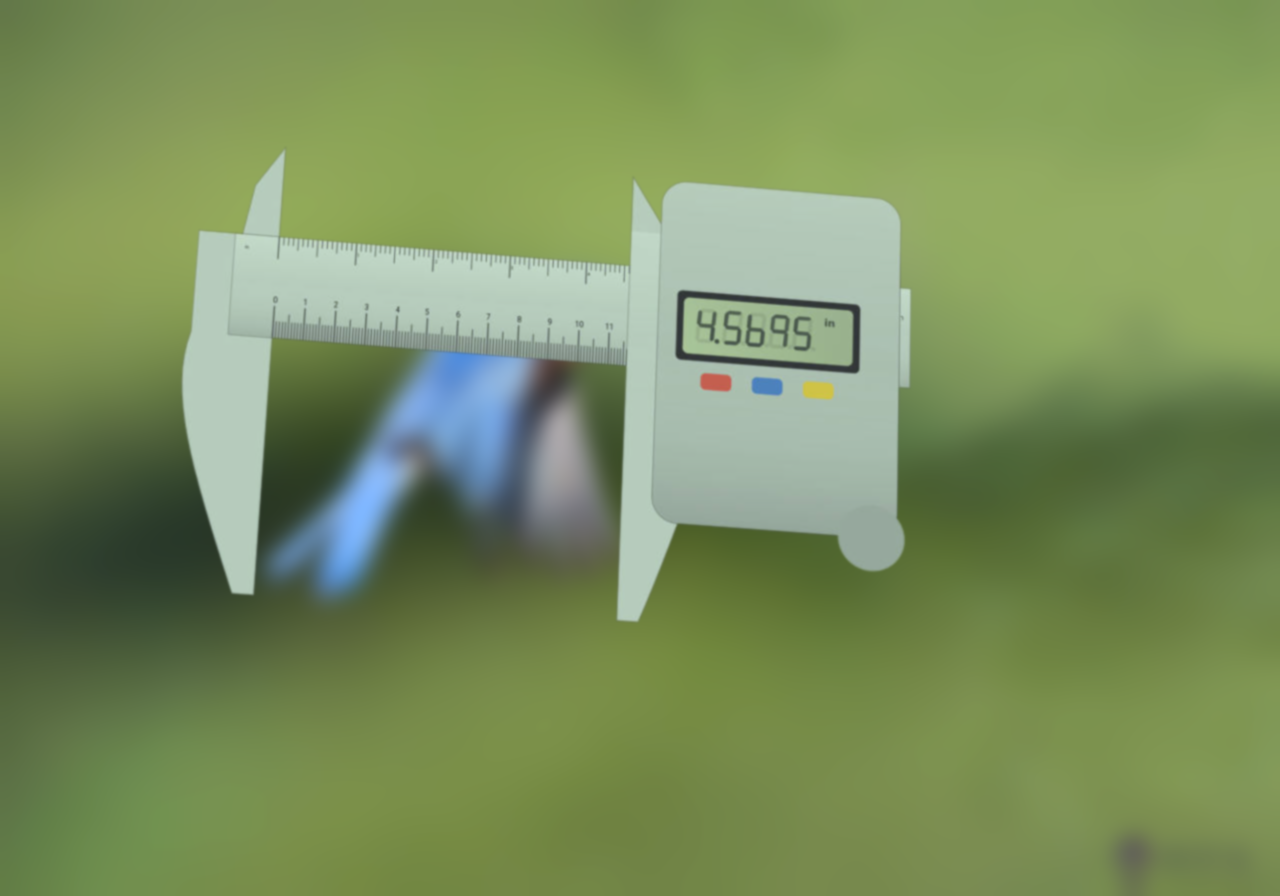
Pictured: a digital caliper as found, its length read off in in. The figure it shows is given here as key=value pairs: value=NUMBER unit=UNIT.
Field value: value=4.5695 unit=in
